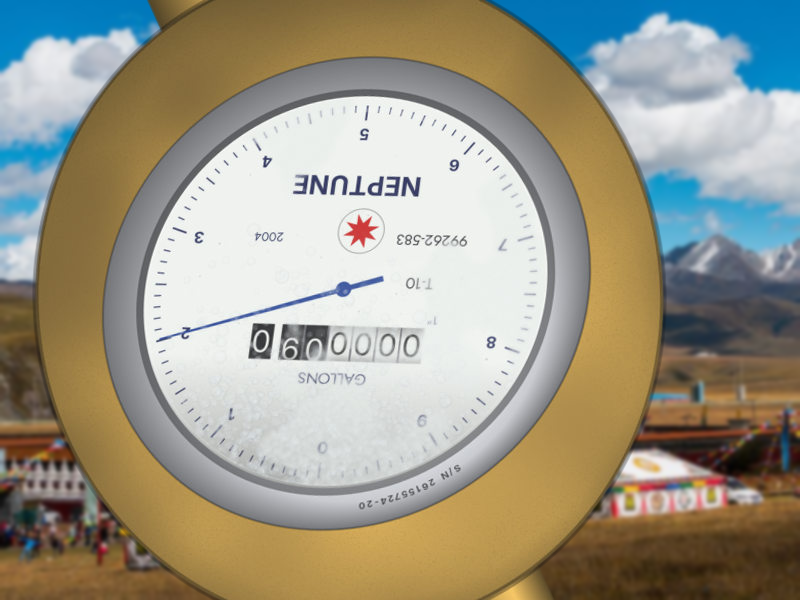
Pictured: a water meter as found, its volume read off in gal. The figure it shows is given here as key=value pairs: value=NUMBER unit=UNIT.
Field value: value=92.0 unit=gal
